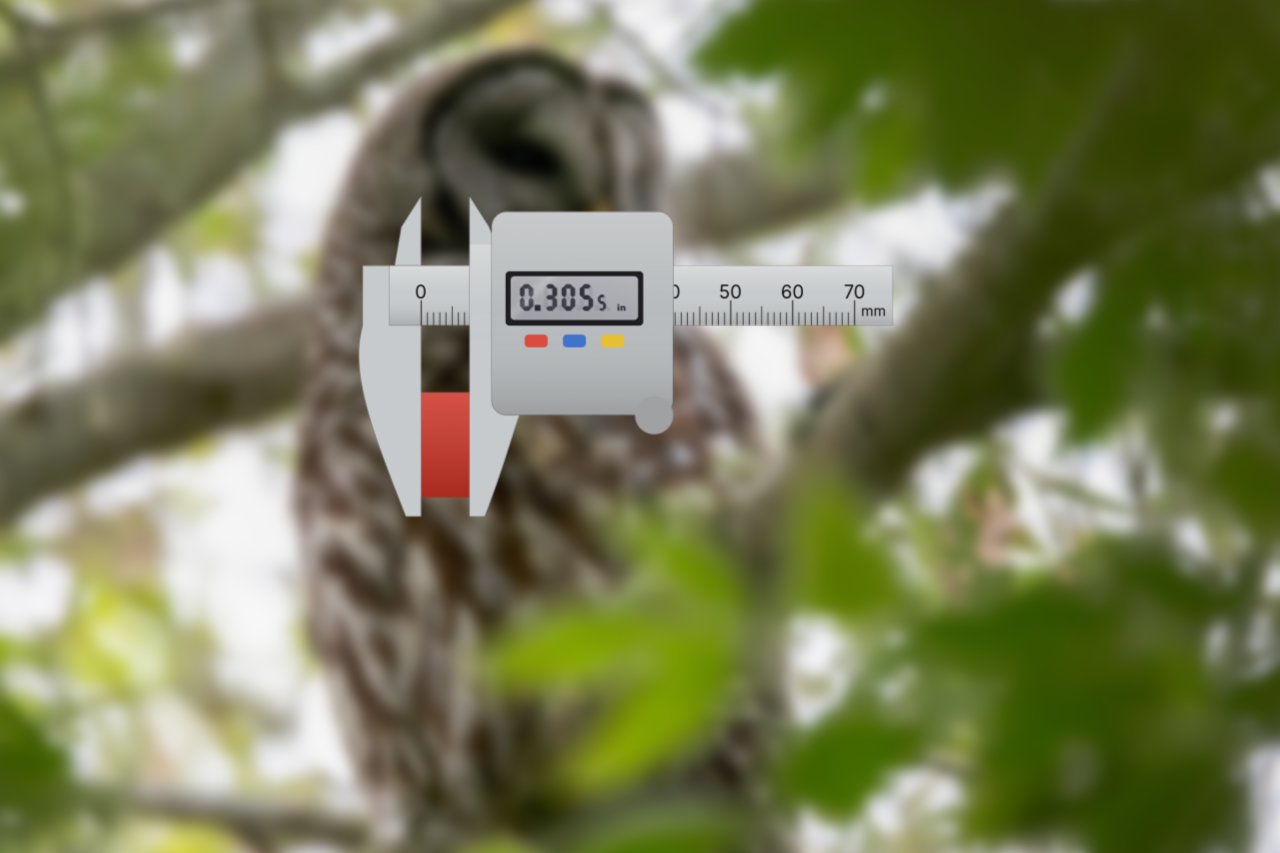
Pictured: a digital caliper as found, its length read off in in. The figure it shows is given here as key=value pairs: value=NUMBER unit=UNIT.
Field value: value=0.3055 unit=in
